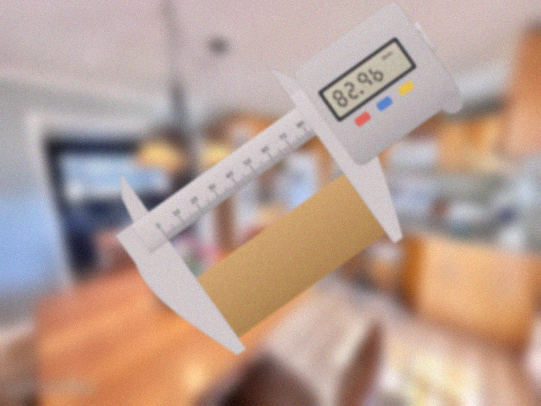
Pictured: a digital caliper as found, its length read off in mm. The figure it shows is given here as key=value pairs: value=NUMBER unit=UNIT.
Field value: value=82.96 unit=mm
